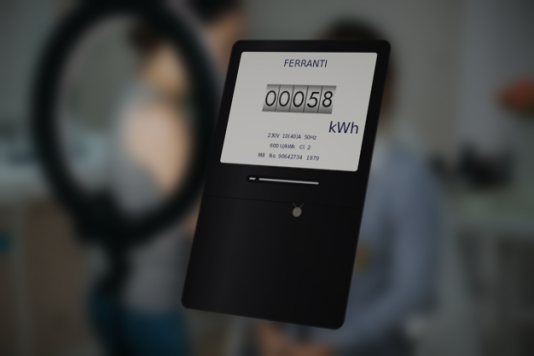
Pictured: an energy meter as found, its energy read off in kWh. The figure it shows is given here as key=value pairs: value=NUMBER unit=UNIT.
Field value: value=58 unit=kWh
